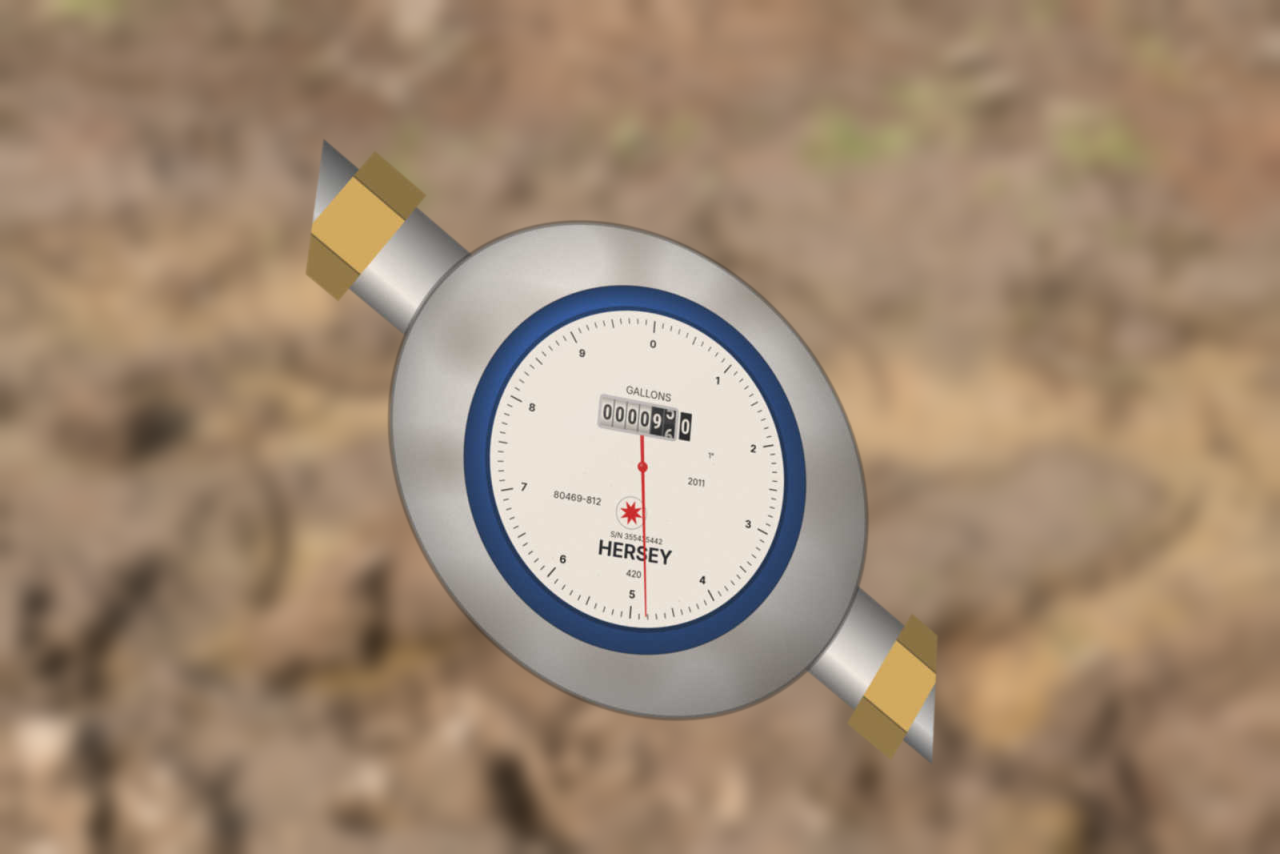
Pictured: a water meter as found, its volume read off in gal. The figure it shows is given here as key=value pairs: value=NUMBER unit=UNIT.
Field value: value=954.8 unit=gal
